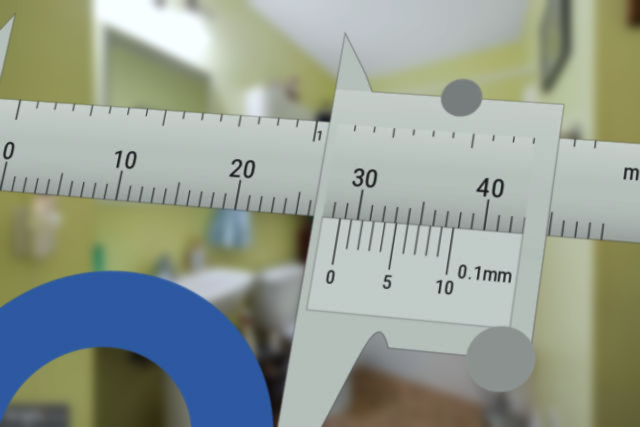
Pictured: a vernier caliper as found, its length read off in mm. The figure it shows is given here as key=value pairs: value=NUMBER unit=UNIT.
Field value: value=28.6 unit=mm
